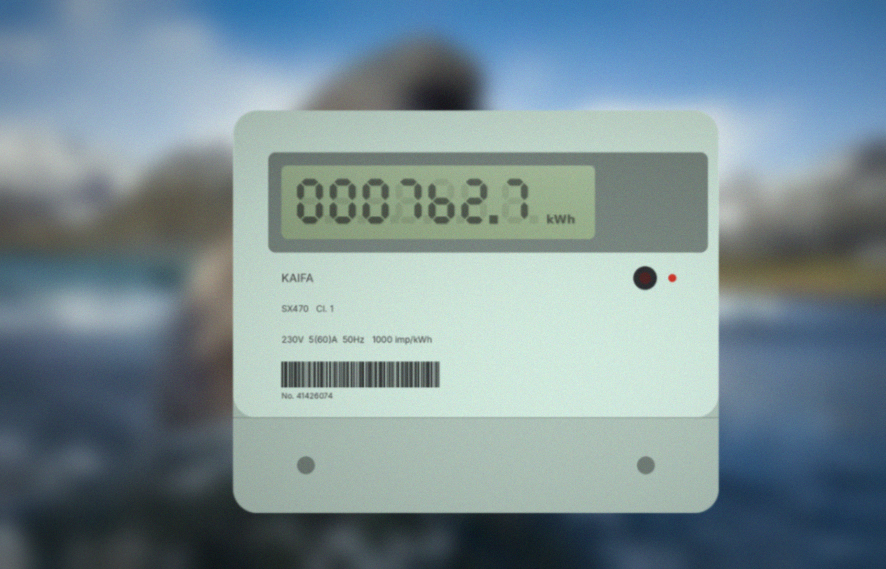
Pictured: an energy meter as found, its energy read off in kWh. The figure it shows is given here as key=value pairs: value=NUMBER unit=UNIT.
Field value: value=762.7 unit=kWh
